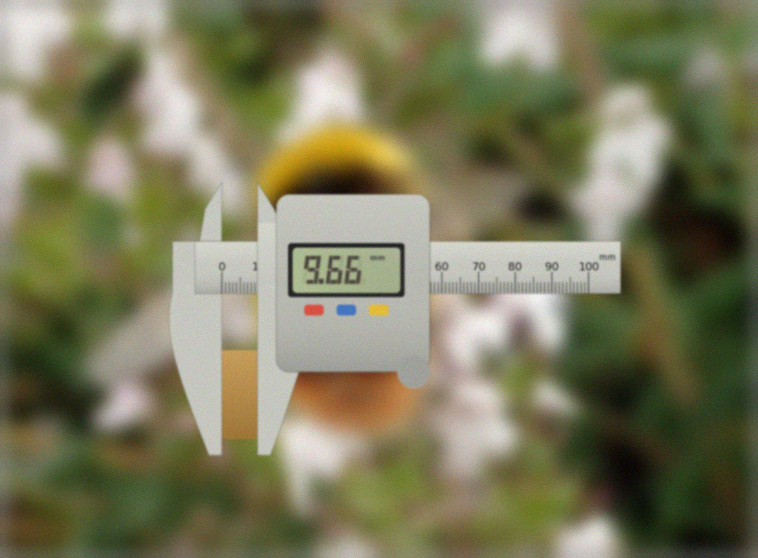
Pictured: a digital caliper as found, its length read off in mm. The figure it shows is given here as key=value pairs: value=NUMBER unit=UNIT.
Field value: value=9.66 unit=mm
